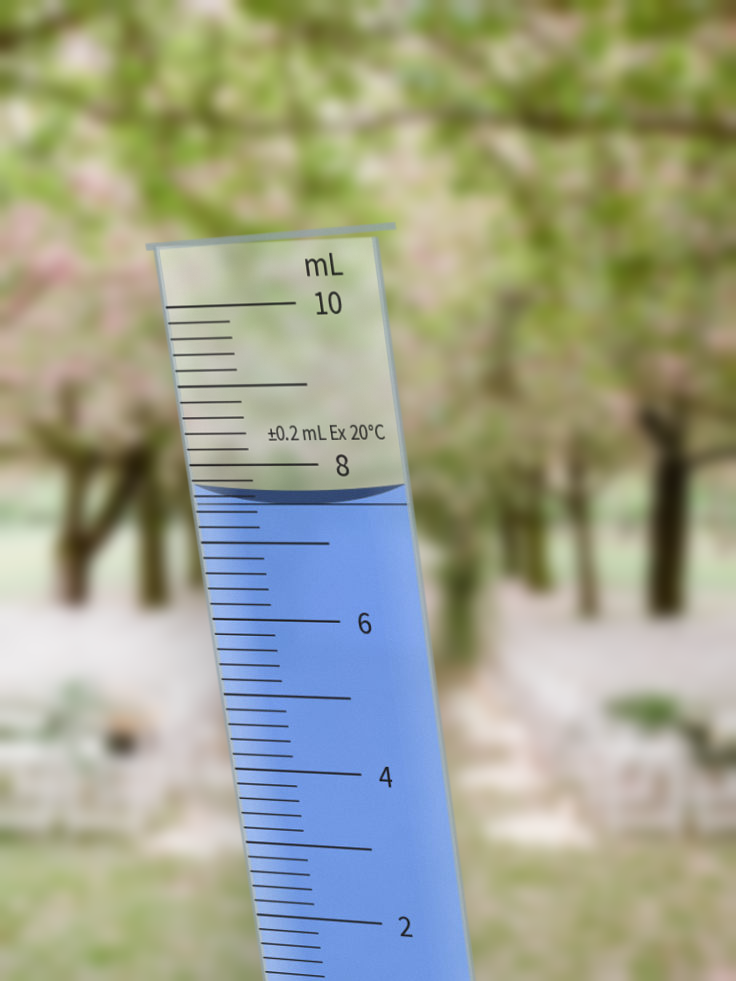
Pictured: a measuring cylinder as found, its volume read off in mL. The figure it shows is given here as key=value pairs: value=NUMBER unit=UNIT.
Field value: value=7.5 unit=mL
